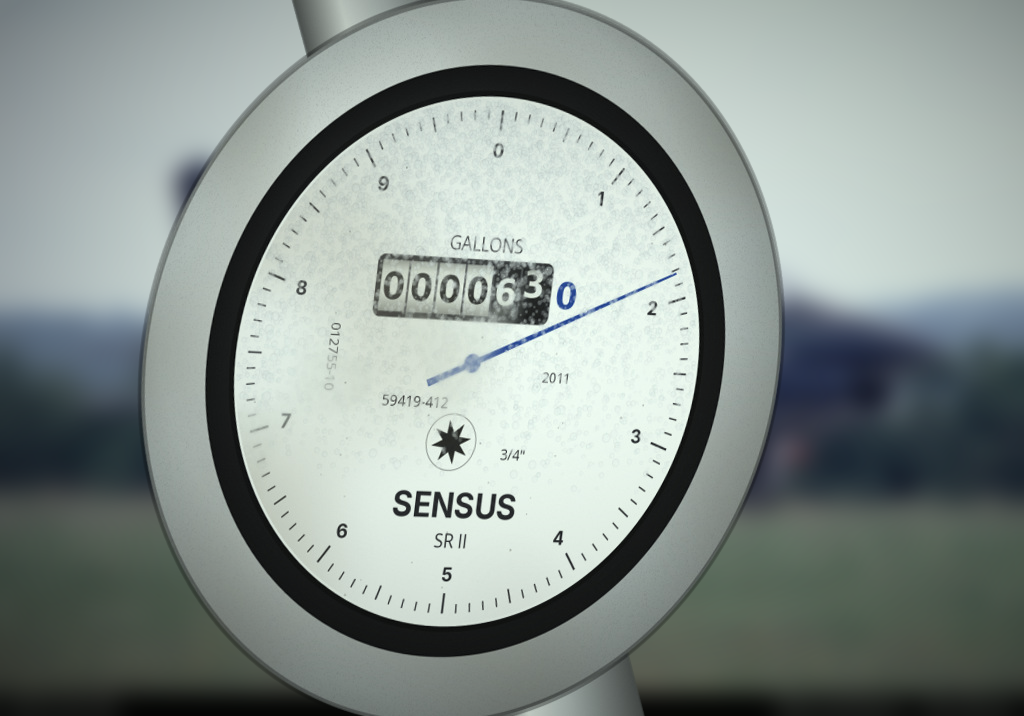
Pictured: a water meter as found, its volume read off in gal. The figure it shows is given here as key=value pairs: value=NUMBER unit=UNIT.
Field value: value=631.8 unit=gal
